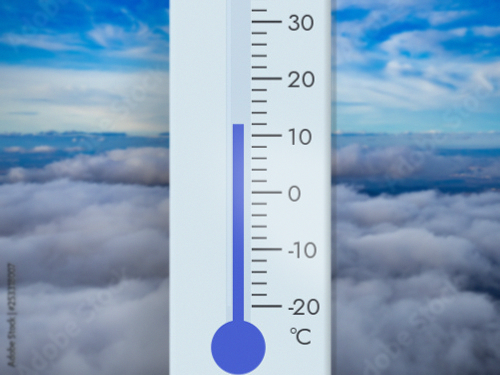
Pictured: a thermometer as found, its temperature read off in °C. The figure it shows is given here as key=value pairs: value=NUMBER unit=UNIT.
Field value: value=12 unit=°C
